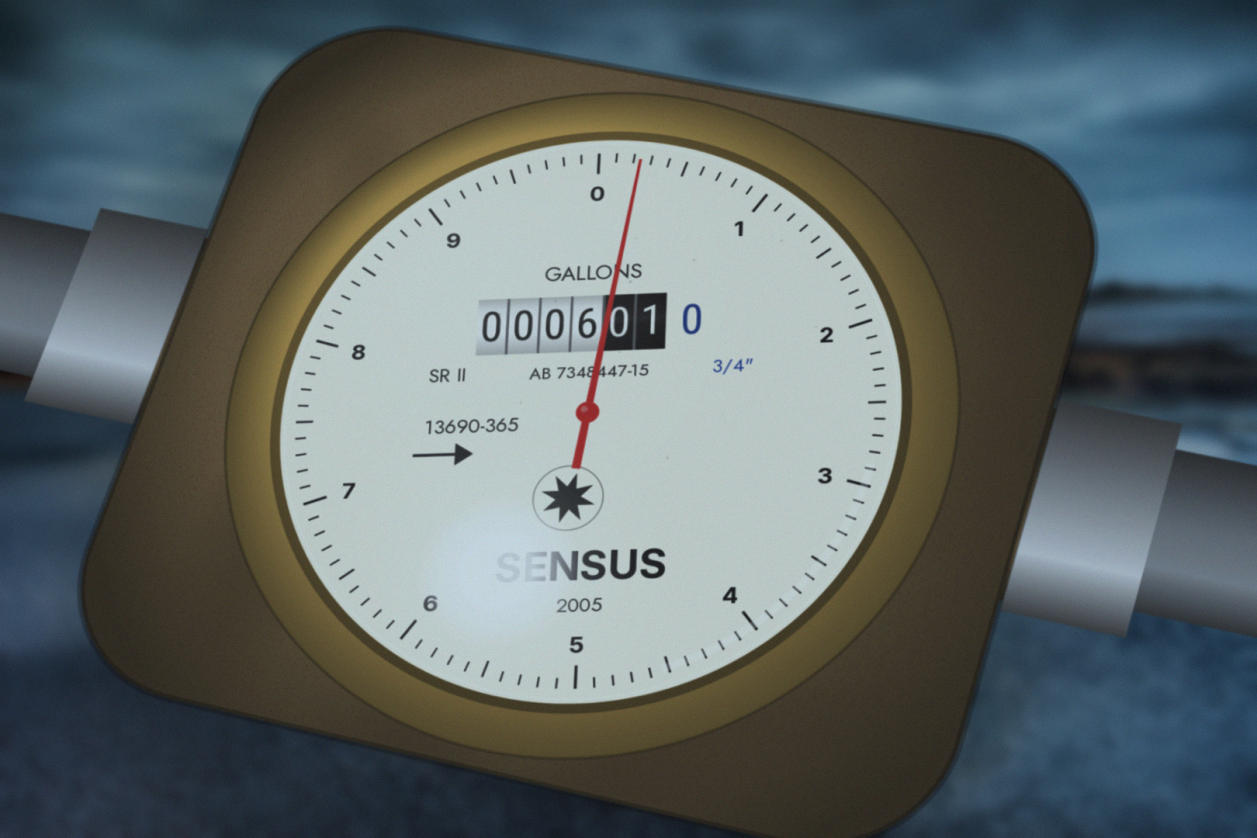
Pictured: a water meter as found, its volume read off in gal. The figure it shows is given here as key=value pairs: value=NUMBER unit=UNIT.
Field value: value=6010.2 unit=gal
